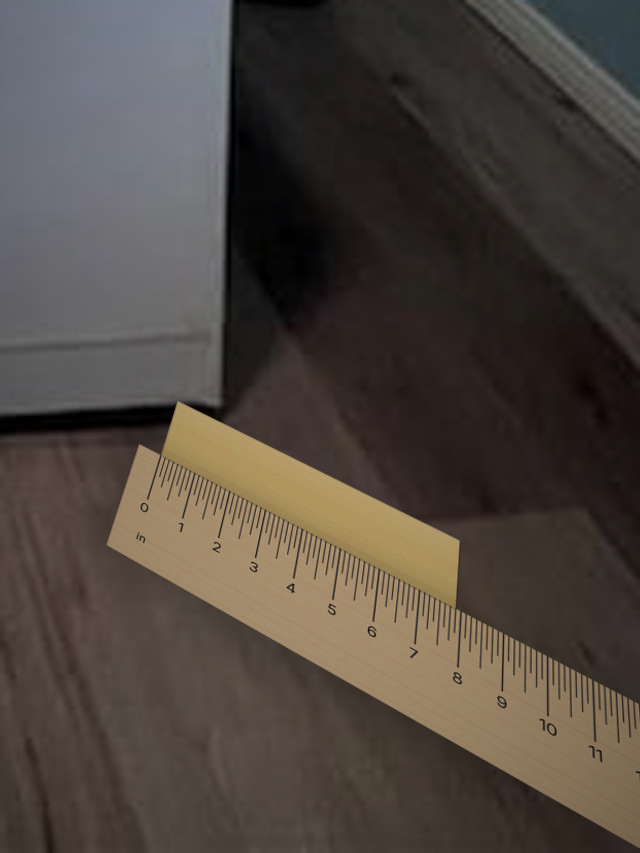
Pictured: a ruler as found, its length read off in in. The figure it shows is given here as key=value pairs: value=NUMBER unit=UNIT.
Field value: value=7.875 unit=in
